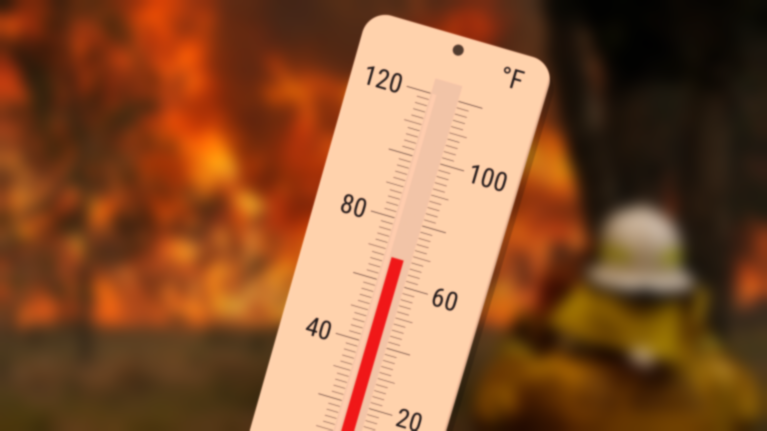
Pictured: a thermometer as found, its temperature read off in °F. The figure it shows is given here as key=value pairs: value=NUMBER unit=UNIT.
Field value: value=68 unit=°F
